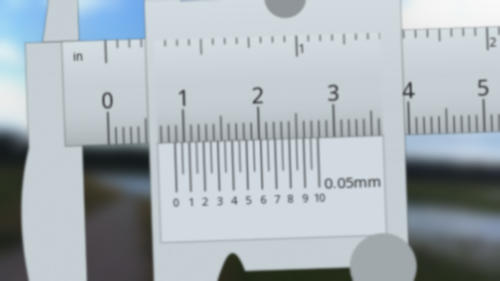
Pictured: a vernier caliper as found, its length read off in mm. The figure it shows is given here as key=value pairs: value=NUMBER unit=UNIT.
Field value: value=8.8 unit=mm
